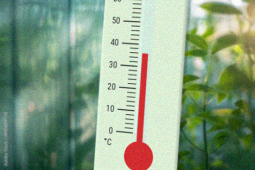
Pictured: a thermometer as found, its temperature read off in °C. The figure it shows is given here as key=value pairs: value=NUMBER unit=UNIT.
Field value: value=36 unit=°C
